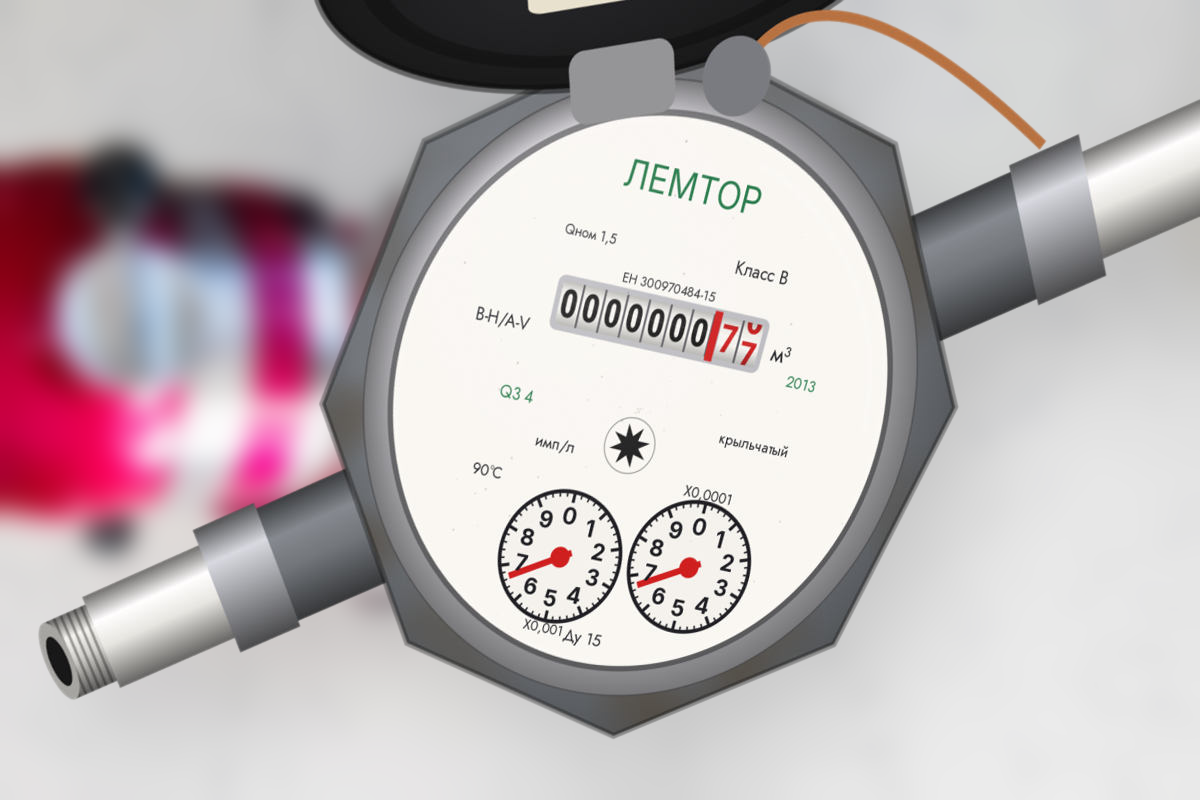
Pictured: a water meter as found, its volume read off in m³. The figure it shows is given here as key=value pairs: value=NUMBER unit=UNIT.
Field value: value=0.7666 unit=m³
